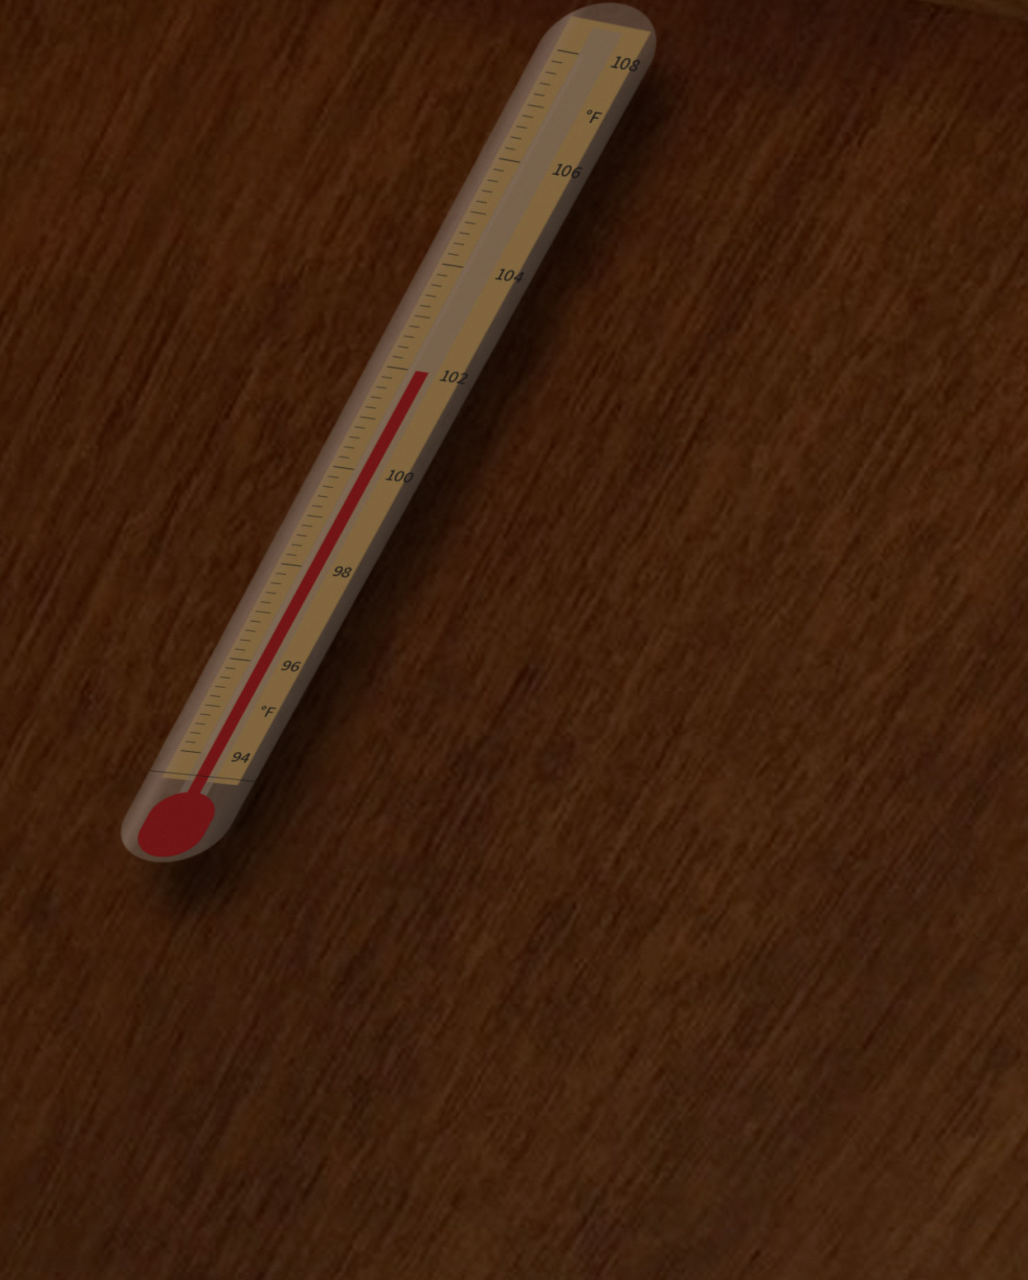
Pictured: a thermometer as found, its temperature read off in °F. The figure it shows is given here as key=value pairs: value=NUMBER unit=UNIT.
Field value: value=102 unit=°F
